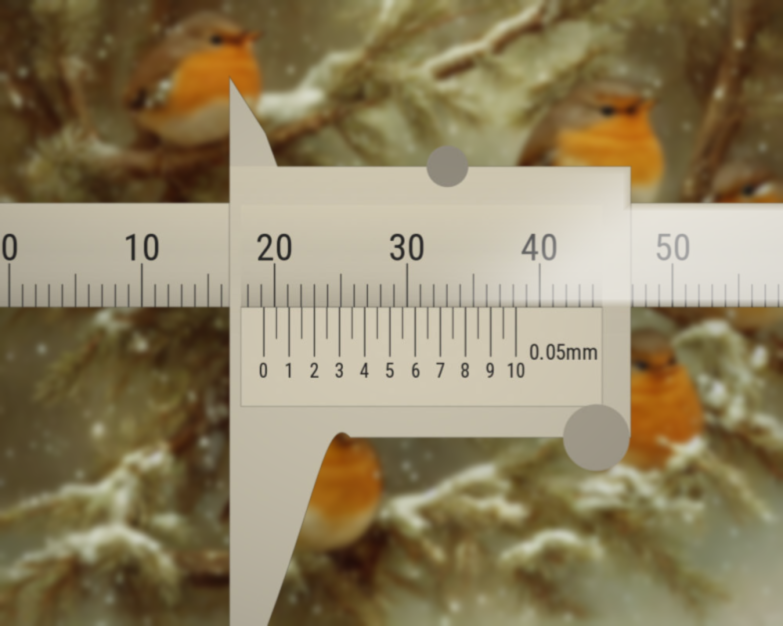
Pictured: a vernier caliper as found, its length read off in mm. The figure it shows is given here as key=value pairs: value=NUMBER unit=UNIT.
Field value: value=19.2 unit=mm
